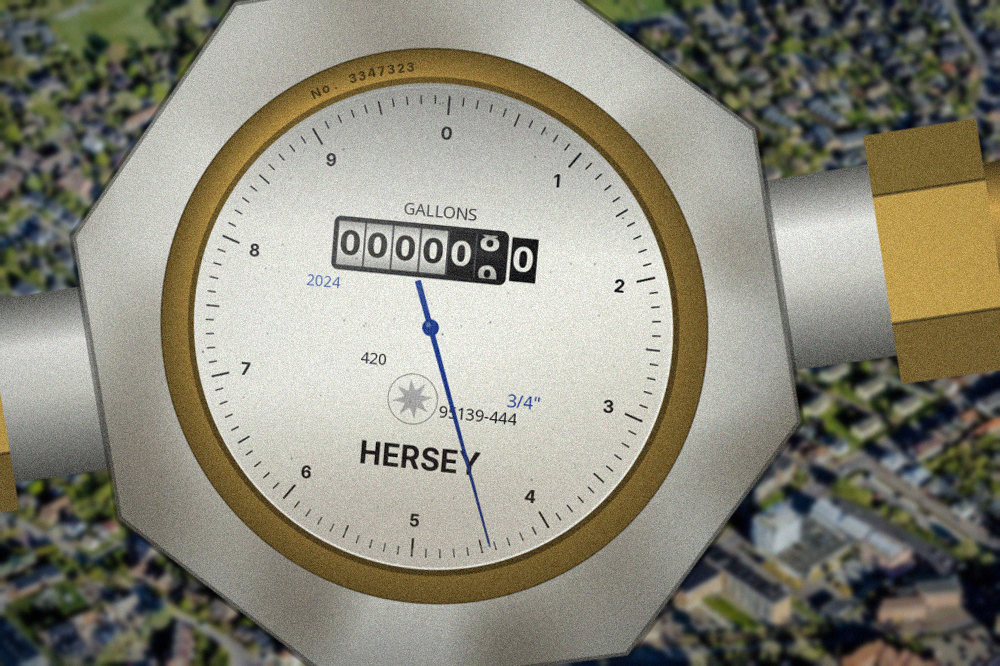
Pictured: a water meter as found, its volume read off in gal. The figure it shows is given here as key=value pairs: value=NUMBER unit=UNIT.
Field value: value=84.4 unit=gal
